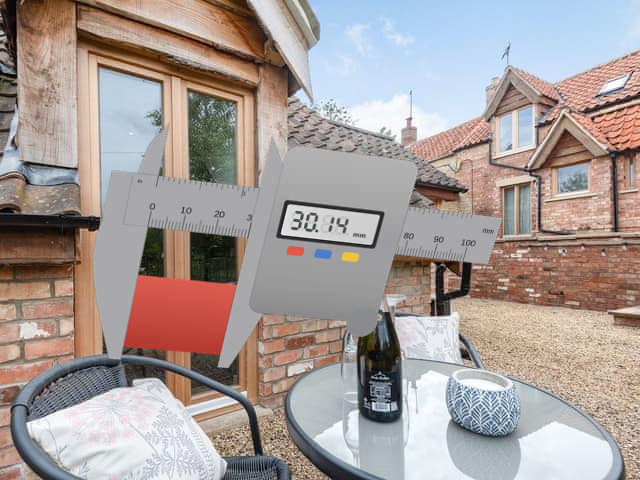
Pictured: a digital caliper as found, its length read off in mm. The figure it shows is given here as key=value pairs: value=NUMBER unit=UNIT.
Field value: value=30.14 unit=mm
